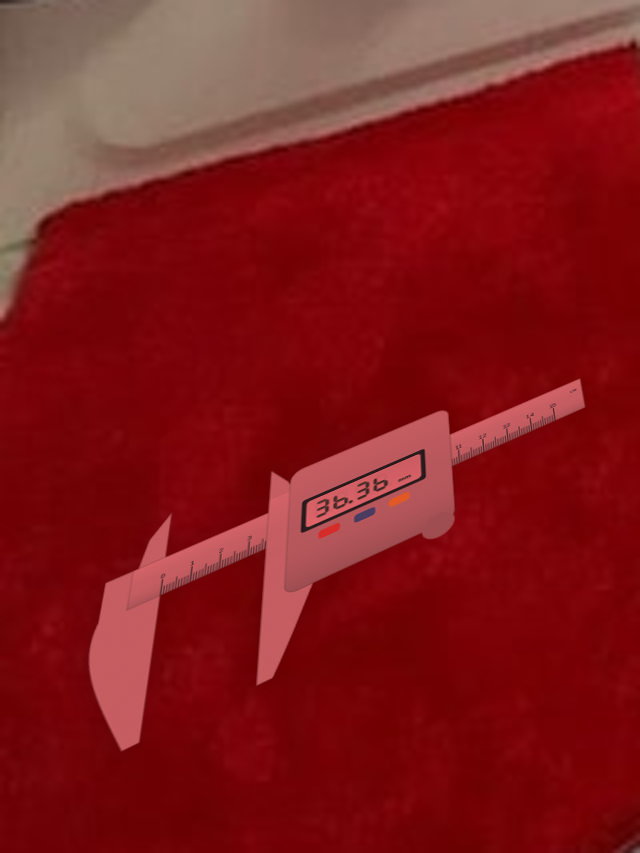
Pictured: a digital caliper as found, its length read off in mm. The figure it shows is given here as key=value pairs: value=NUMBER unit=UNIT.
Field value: value=36.36 unit=mm
